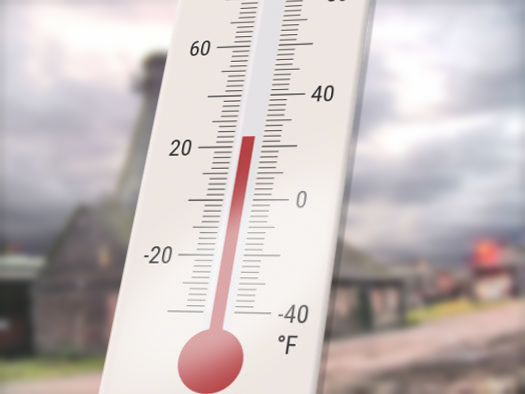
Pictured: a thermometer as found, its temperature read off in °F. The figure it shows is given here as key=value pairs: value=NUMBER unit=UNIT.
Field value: value=24 unit=°F
